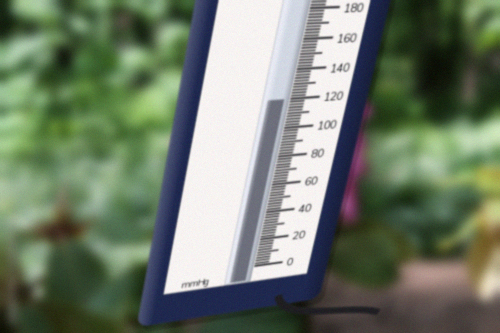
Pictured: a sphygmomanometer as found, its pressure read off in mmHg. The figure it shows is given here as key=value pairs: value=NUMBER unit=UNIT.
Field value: value=120 unit=mmHg
